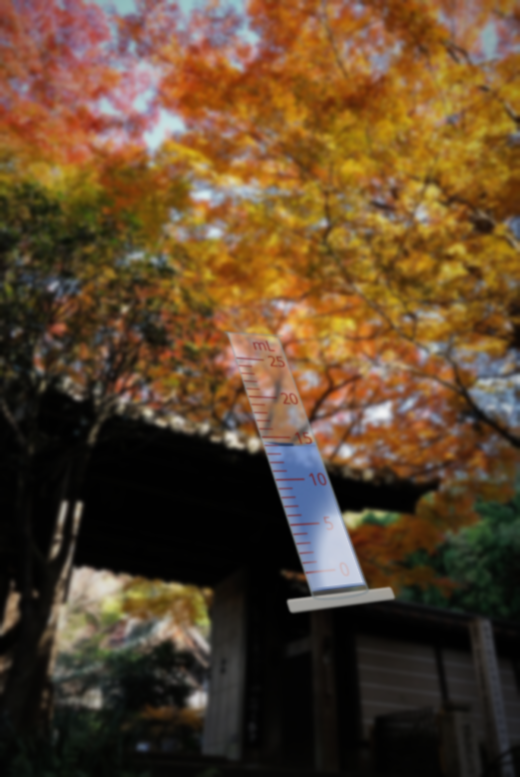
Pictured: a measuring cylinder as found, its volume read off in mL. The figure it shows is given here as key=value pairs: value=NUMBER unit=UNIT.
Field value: value=14 unit=mL
